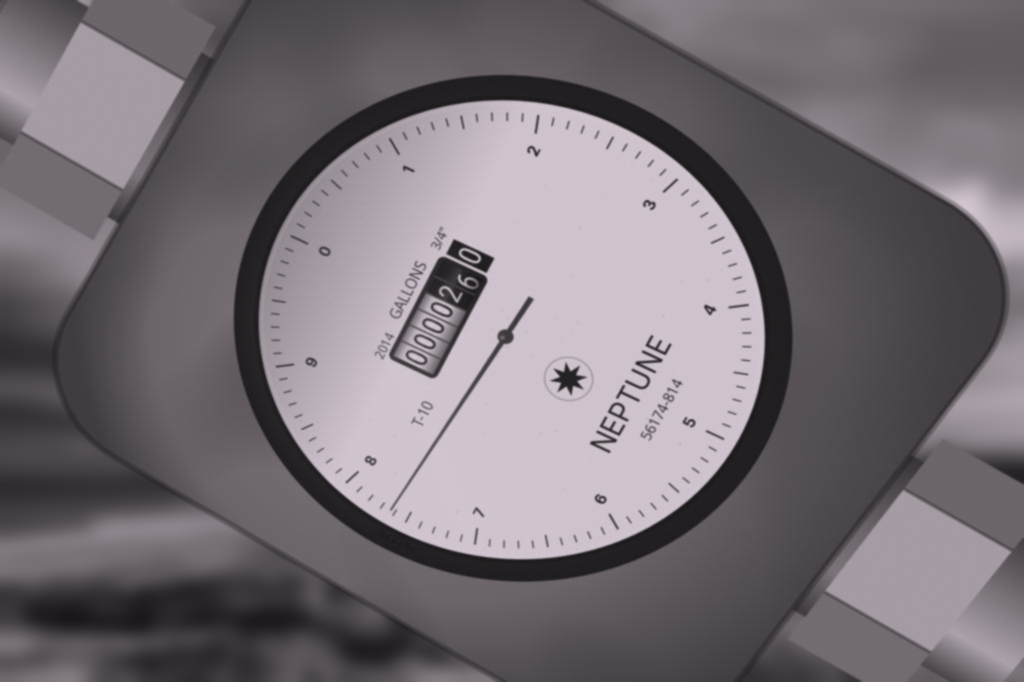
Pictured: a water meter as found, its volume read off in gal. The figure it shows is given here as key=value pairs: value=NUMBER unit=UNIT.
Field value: value=257.6 unit=gal
